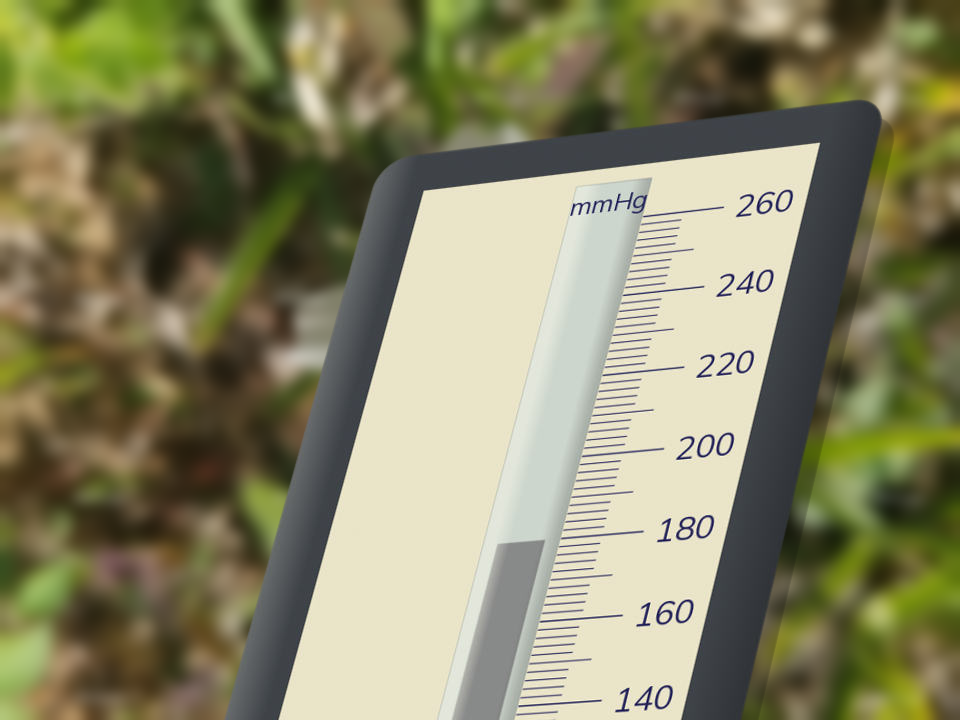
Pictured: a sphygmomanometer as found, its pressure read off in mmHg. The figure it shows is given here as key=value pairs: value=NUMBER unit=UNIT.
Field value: value=180 unit=mmHg
